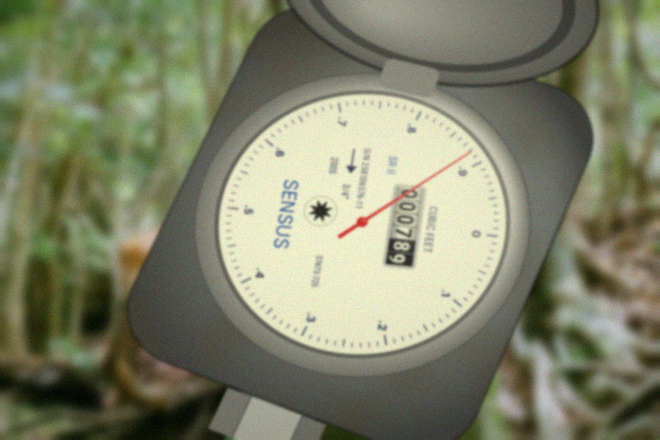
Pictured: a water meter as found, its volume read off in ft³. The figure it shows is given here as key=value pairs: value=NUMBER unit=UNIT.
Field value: value=788.88 unit=ft³
